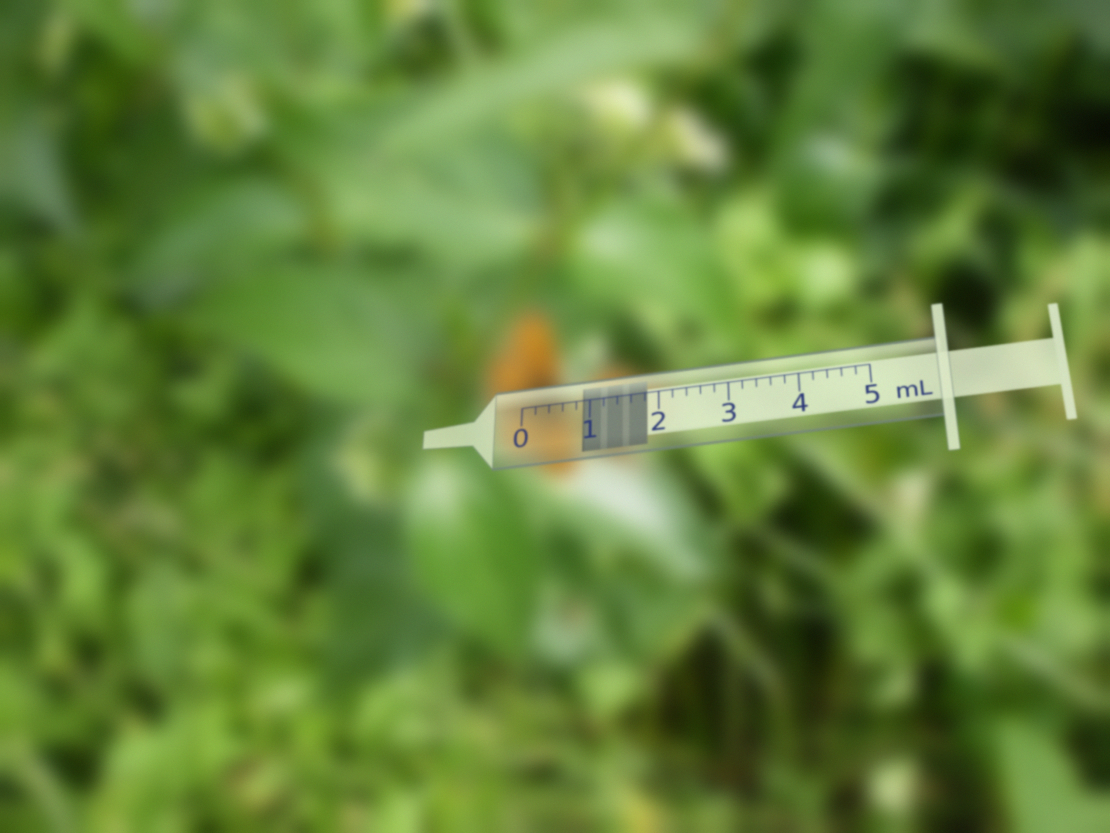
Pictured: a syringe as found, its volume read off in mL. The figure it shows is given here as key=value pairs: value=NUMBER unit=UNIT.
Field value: value=0.9 unit=mL
